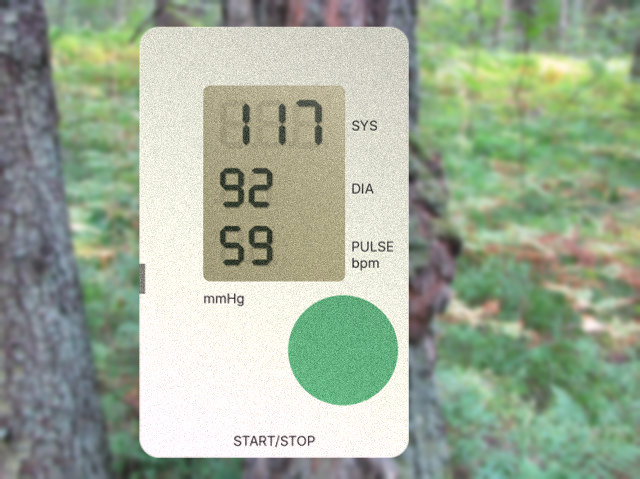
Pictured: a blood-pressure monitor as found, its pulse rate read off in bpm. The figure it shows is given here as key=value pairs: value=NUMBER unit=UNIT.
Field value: value=59 unit=bpm
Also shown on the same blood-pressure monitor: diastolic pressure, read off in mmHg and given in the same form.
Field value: value=92 unit=mmHg
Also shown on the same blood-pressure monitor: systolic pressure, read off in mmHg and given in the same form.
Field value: value=117 unit=mmHg
